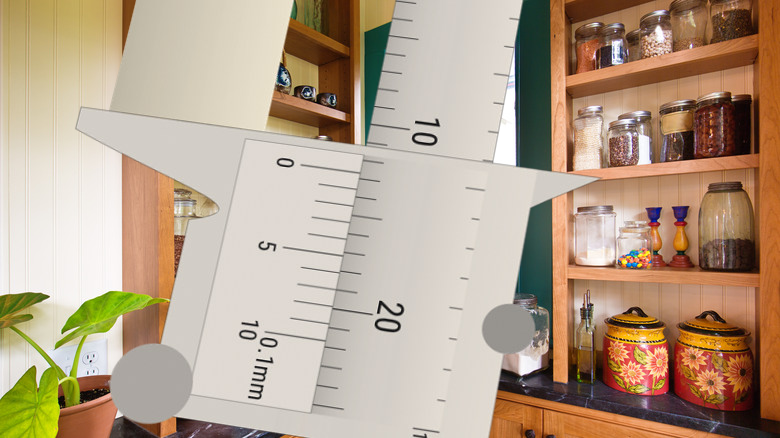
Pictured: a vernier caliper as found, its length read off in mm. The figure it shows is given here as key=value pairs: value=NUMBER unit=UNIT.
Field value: value=12.7 unit=mm
